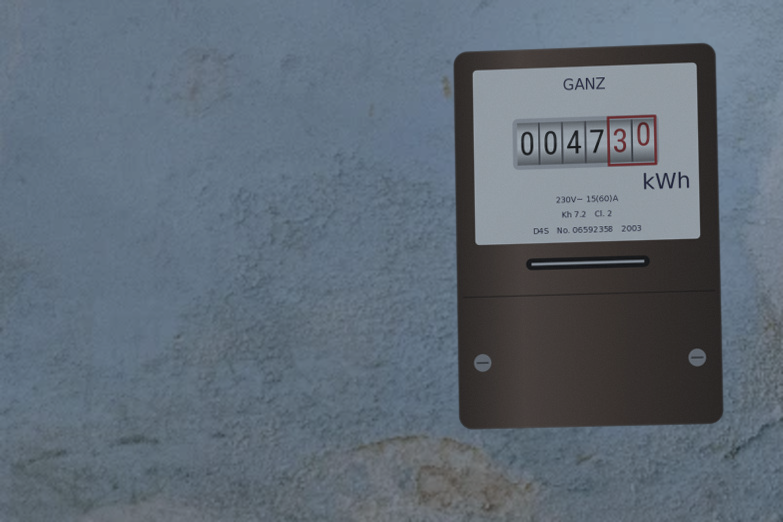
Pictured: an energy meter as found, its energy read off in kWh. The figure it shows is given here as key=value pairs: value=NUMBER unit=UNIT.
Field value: value=47.30 unit=kWh
